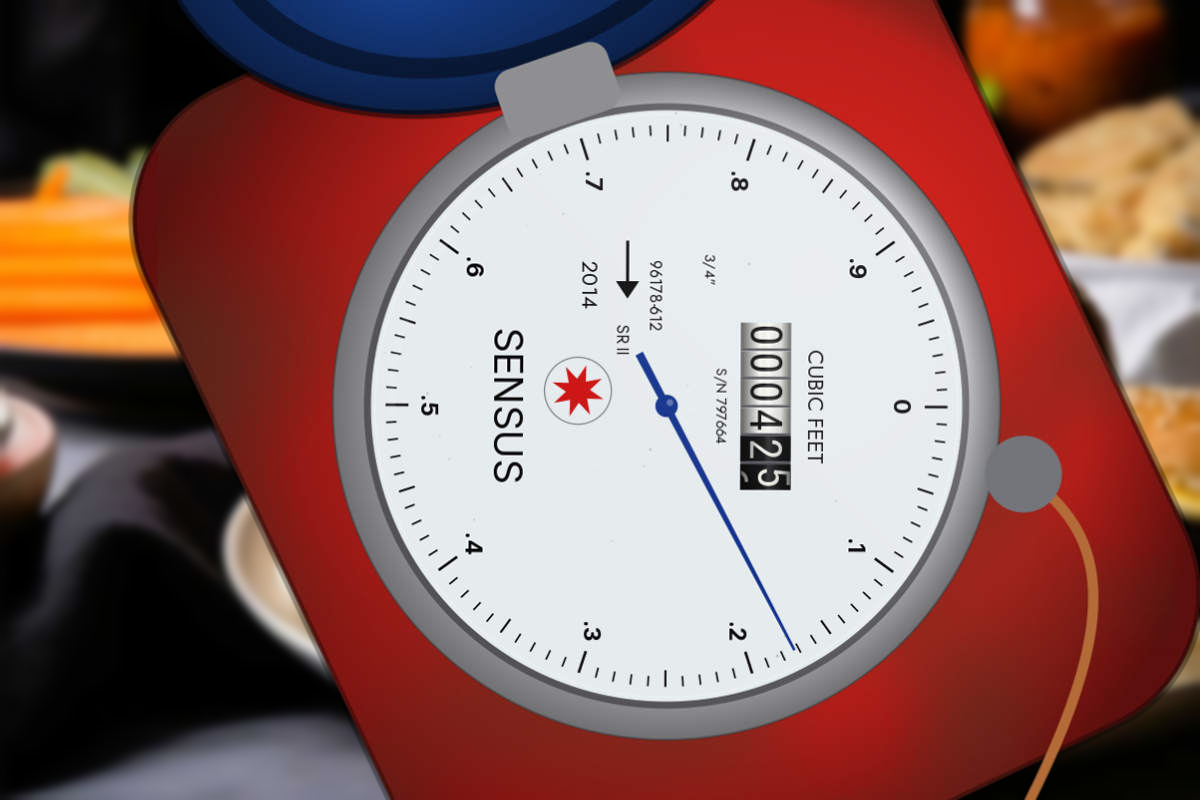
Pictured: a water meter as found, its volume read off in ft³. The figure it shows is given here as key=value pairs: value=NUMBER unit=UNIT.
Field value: value=425.17 unit=ft³
